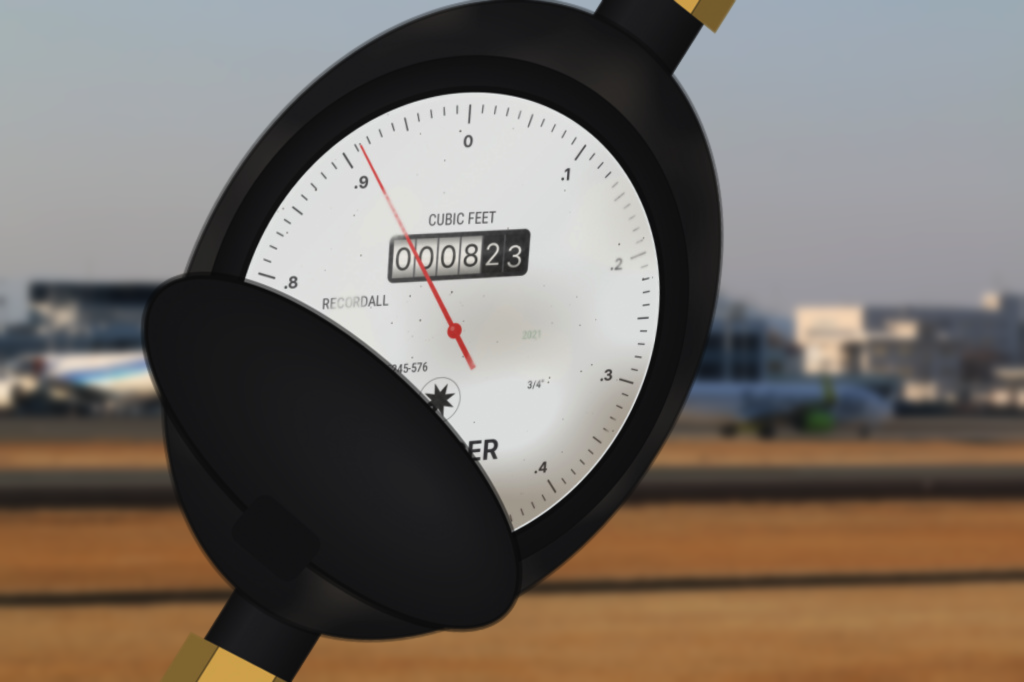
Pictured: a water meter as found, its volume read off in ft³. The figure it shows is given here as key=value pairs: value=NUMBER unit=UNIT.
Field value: value=822.91 unit=ft³
